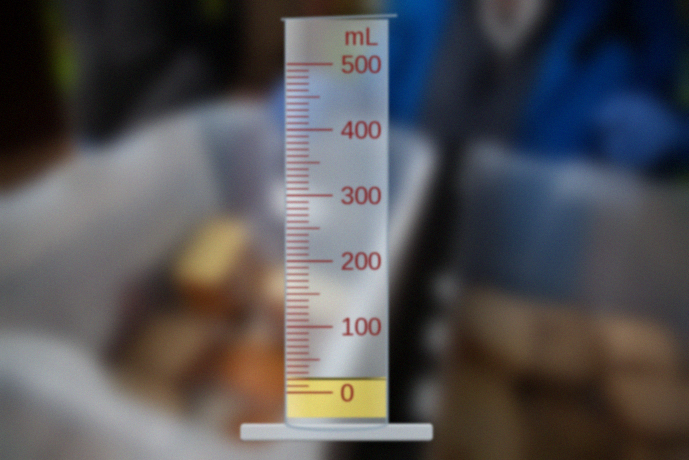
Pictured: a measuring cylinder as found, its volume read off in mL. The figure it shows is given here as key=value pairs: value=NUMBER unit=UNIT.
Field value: value=20 unit=mL
